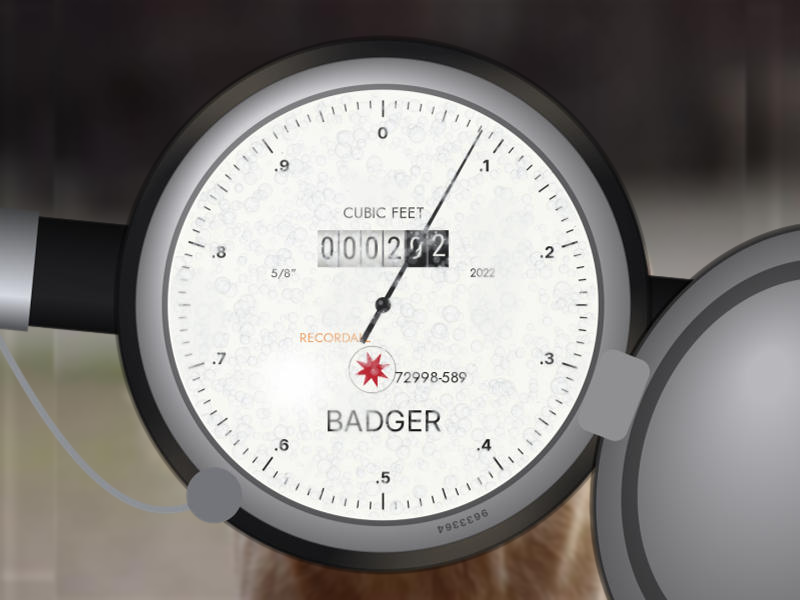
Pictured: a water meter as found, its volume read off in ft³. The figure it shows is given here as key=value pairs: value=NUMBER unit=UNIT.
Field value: value=292.08 unit=ft³
